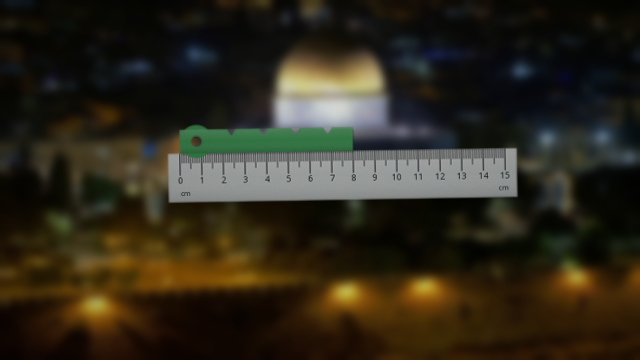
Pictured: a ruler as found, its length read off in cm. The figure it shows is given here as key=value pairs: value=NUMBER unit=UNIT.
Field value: value=8 unit=cm
